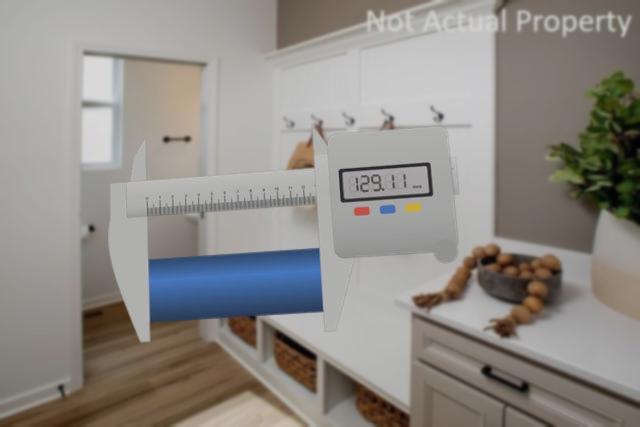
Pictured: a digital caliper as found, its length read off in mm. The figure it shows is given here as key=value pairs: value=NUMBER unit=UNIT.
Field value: value=129.11 unit=mm
